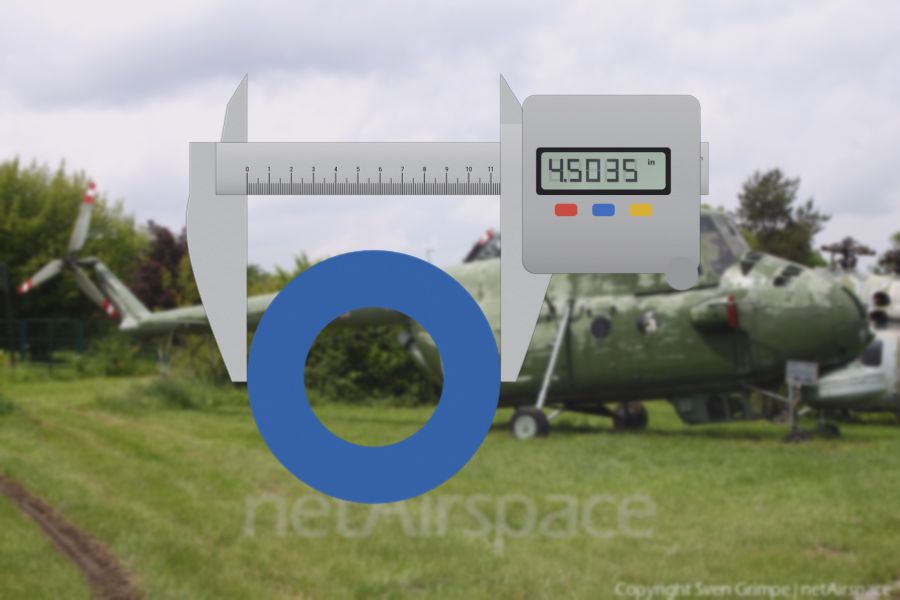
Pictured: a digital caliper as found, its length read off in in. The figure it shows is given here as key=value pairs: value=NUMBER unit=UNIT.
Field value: value=4.5035 unit=in
